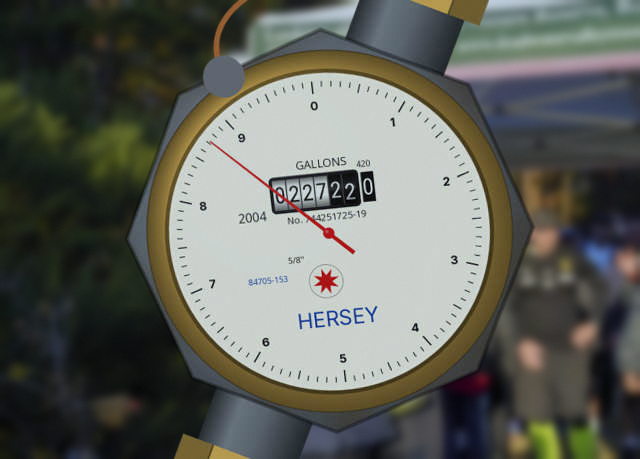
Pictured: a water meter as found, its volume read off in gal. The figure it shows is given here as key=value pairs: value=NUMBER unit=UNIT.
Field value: value=227218.7 unit=gal
